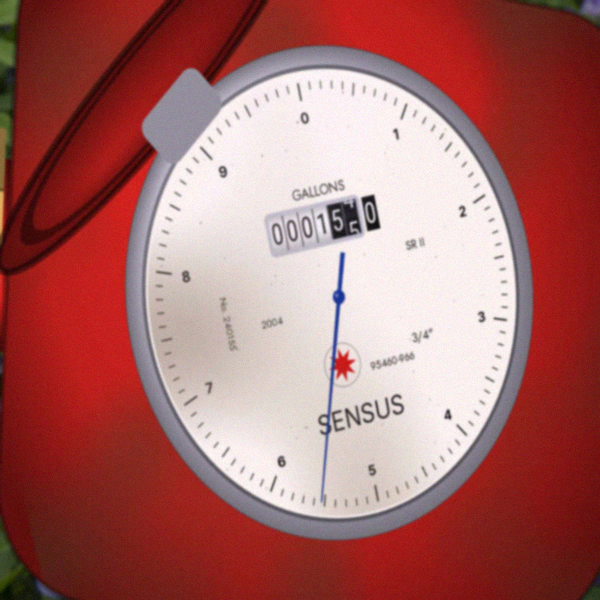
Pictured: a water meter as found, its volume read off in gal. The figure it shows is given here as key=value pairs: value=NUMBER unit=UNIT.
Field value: value=1545.5 unit=gal
